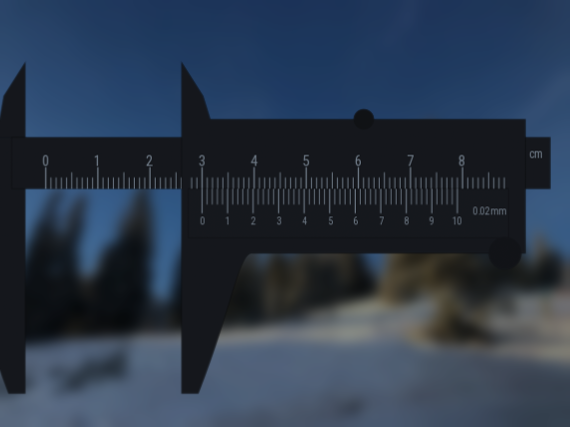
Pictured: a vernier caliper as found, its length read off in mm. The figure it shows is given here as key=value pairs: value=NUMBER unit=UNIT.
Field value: value=30.0 unit=mm
